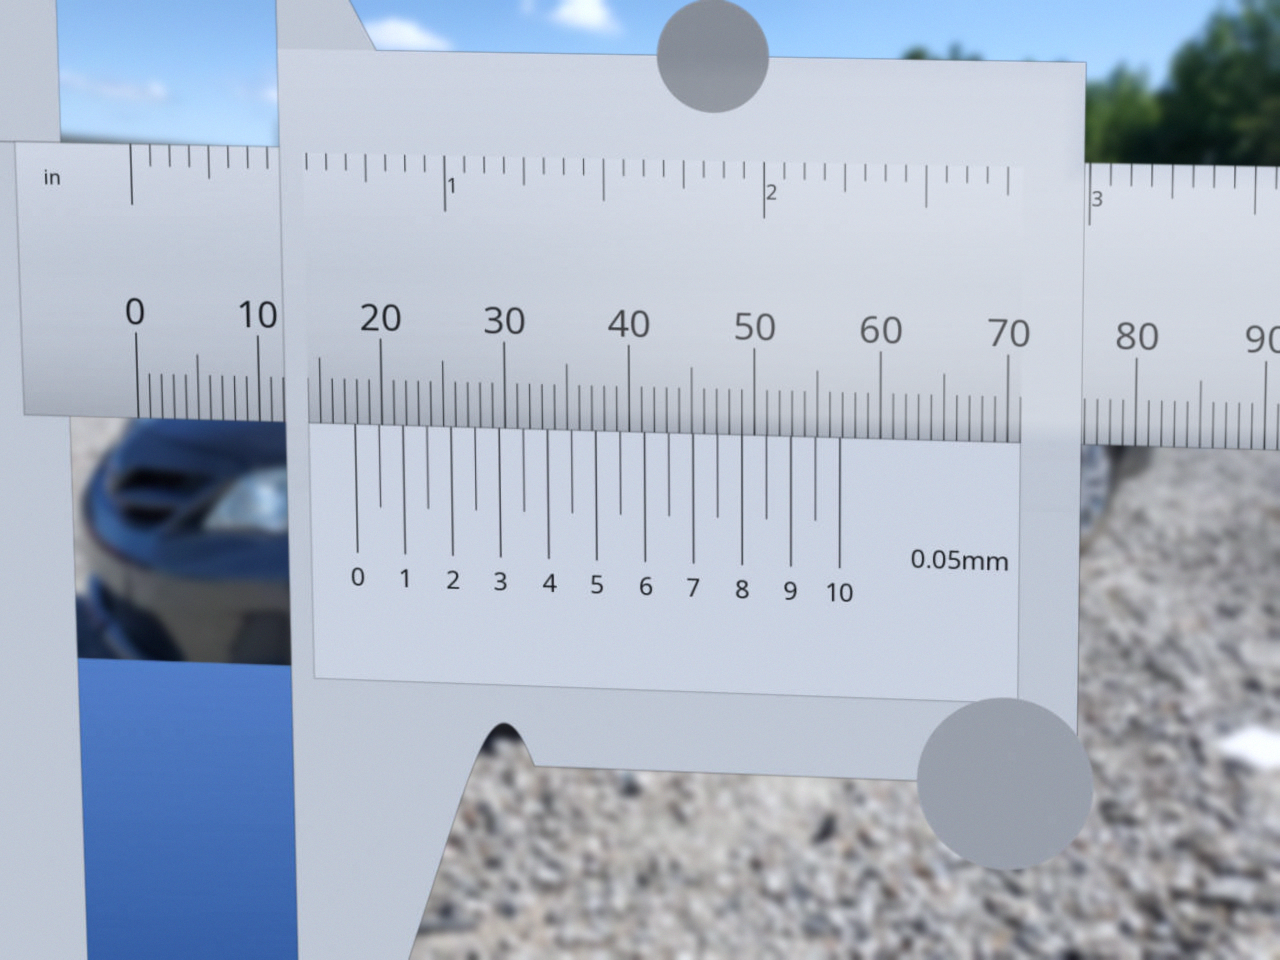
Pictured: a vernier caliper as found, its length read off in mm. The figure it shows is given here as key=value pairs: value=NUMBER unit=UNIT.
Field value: value=17.8 unit=mm
